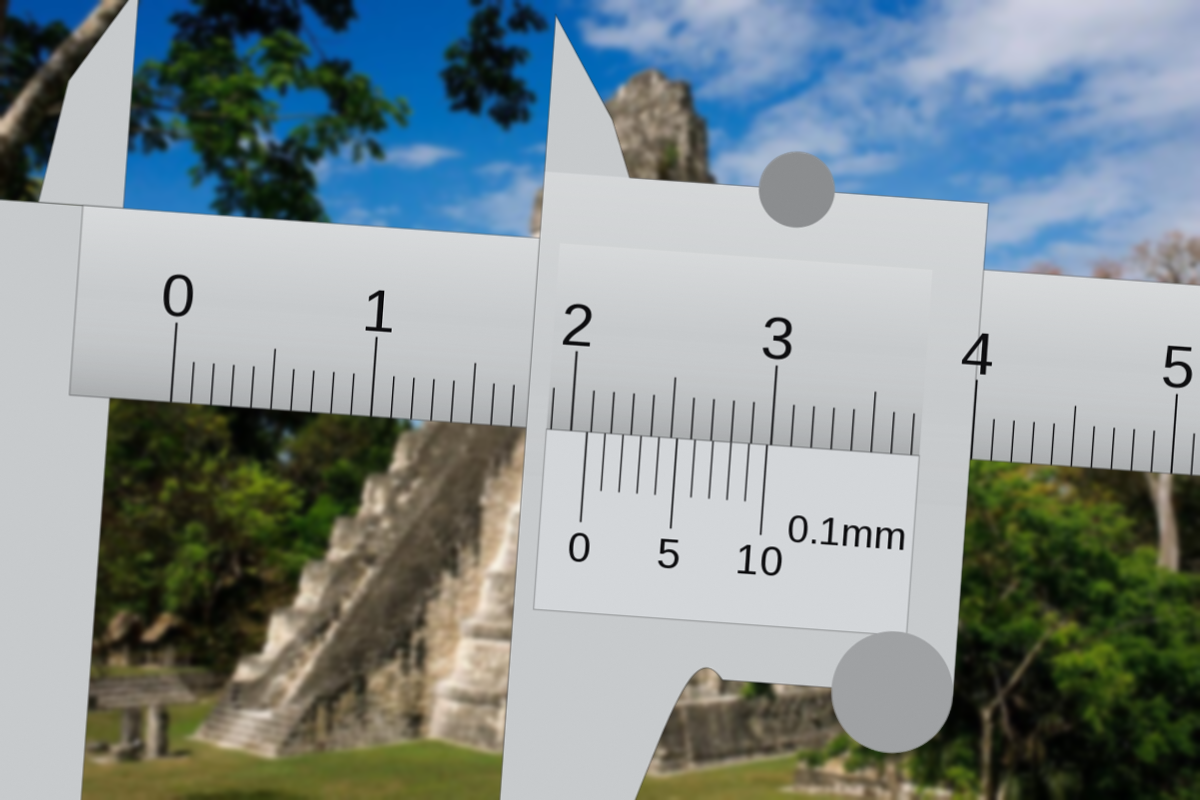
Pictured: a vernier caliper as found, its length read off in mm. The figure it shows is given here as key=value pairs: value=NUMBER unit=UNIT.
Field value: value=20.8 unit=mm
